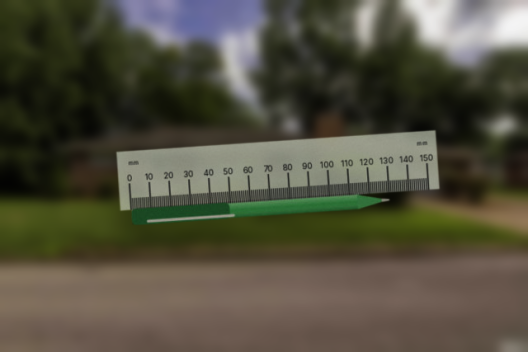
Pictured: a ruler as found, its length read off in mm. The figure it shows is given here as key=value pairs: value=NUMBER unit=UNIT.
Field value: value=130 unit=mm
